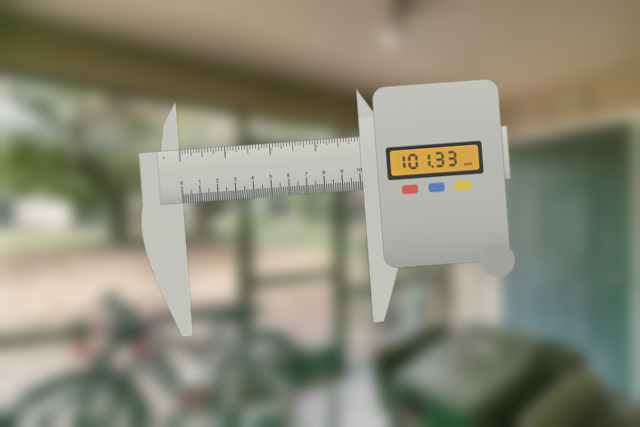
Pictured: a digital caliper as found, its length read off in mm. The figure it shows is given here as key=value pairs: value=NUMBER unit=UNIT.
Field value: value=101.33 unit=mm
